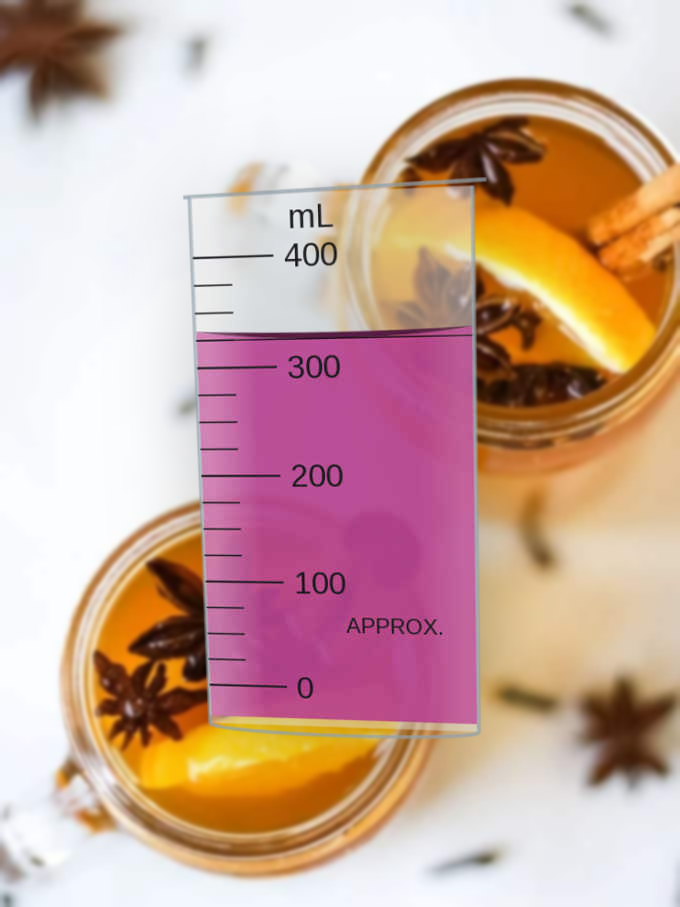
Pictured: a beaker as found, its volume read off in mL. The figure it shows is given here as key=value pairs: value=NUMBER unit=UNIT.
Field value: value=325 unit=mL
